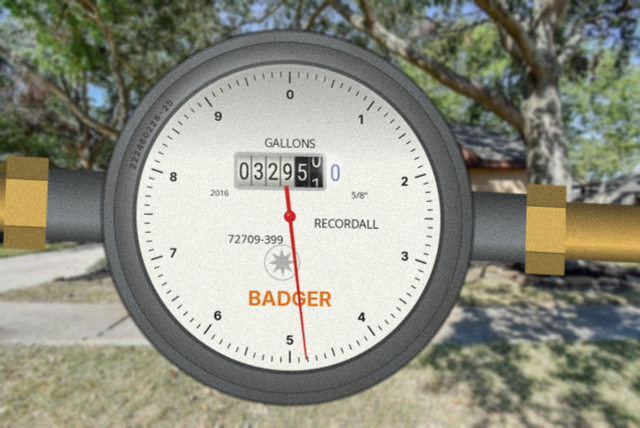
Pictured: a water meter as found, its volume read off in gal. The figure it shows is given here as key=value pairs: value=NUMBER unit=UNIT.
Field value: value=329504.8 unit=gal
